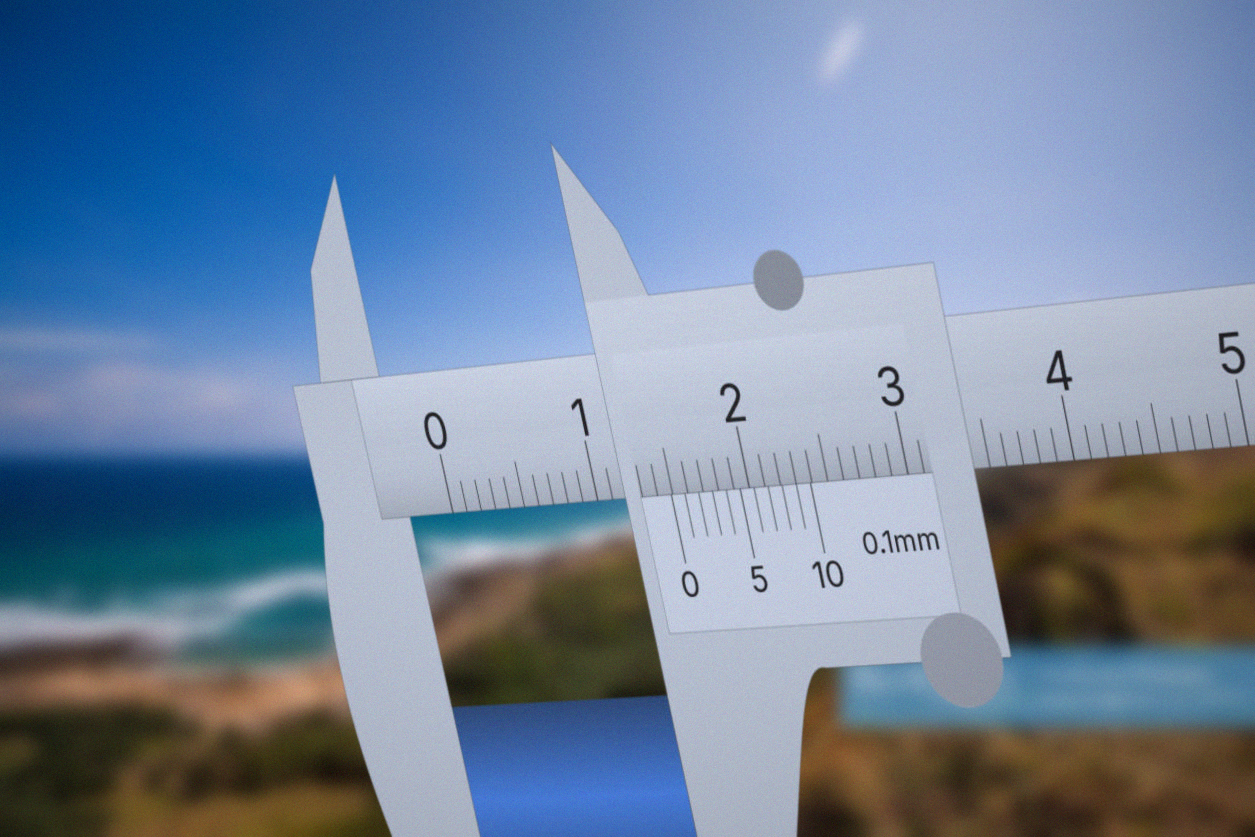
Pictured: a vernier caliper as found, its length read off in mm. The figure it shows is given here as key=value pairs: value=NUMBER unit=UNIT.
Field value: value=14.9 unit=mm
